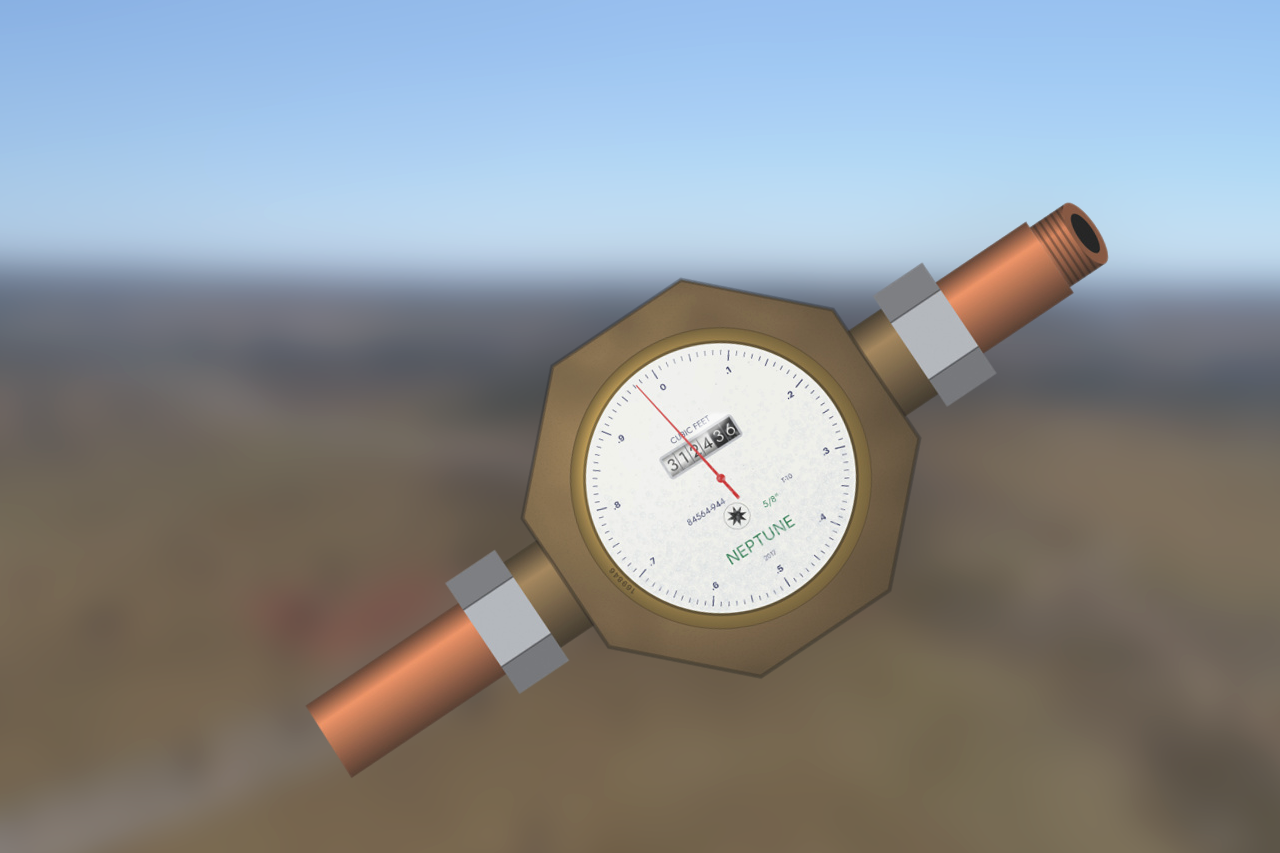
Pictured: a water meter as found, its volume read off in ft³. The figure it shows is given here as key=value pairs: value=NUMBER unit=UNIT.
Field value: value=312435.97 unit=ft³
